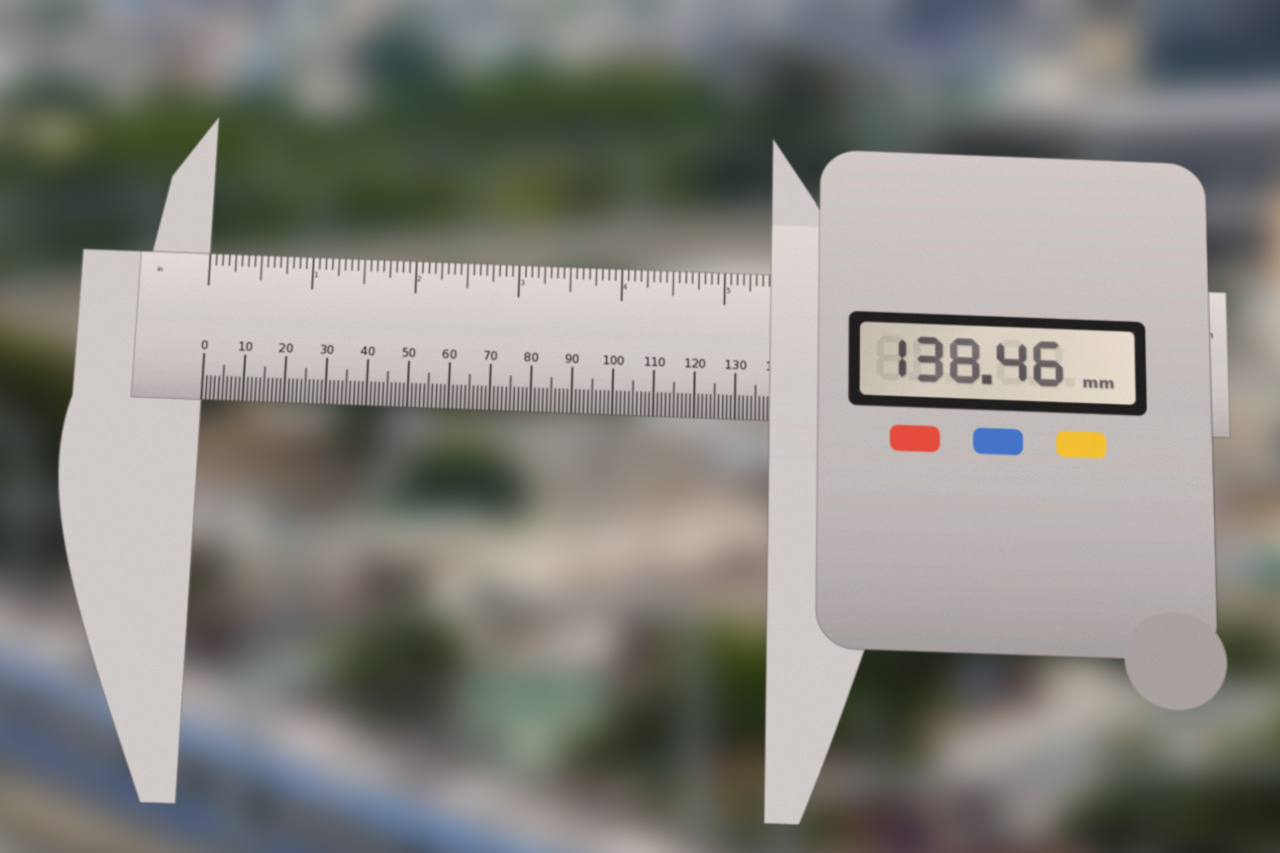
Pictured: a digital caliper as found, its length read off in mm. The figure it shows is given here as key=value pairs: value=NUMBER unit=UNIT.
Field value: value=138.46 unit=mm
